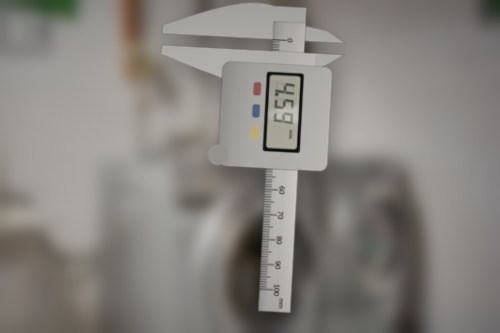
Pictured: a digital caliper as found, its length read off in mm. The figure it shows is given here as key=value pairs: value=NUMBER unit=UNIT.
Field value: value=4.59 unit=mm
